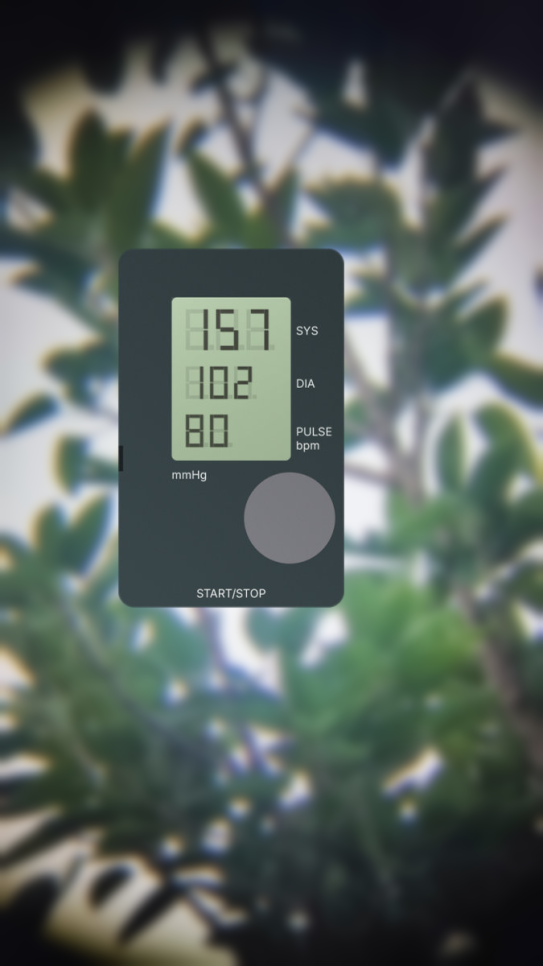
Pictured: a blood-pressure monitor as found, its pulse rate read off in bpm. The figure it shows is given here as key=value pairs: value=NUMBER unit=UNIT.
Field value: value=80 unit=bpm
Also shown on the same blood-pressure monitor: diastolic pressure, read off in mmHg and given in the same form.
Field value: value=102 unit=mmHg
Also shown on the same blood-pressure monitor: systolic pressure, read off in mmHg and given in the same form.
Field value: value=157 unit=mmHg
